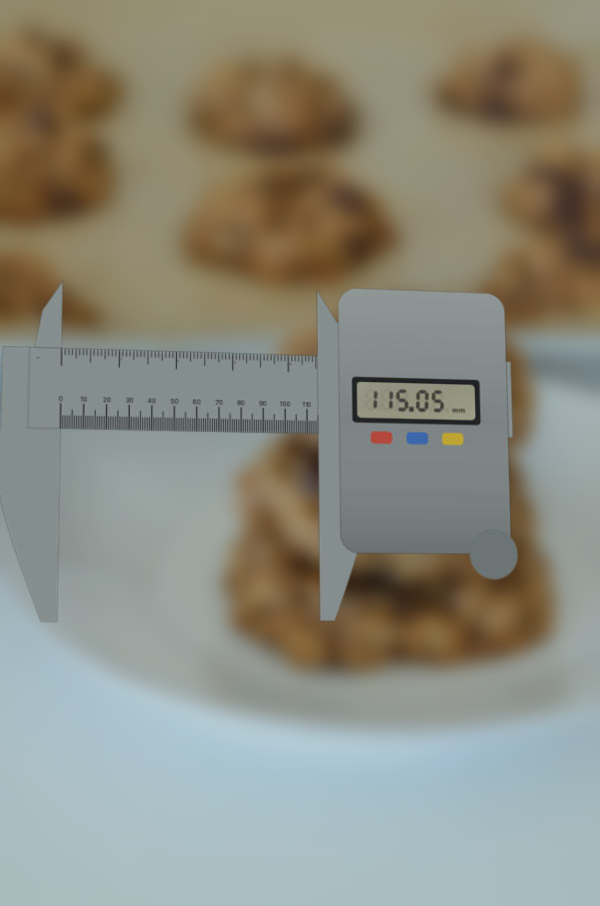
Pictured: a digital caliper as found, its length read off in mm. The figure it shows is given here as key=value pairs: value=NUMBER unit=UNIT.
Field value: value=115.05 unit=mm
